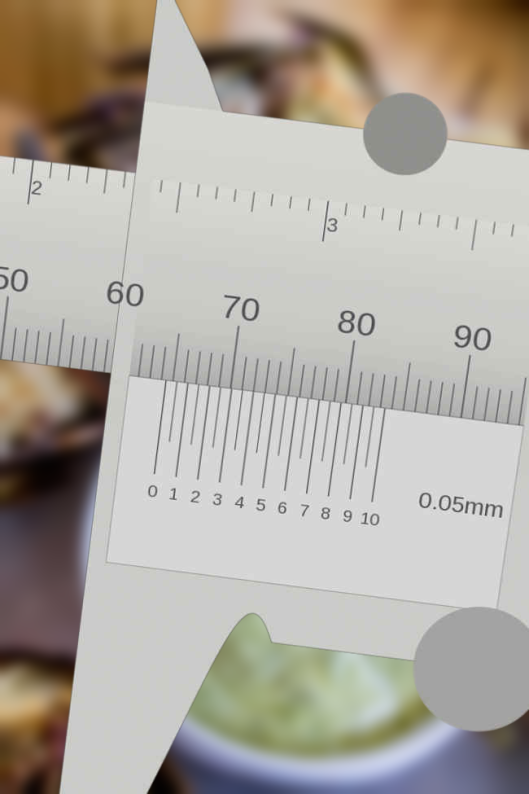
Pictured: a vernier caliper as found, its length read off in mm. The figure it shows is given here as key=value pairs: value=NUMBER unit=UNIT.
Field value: value=64.4 unit=mm
